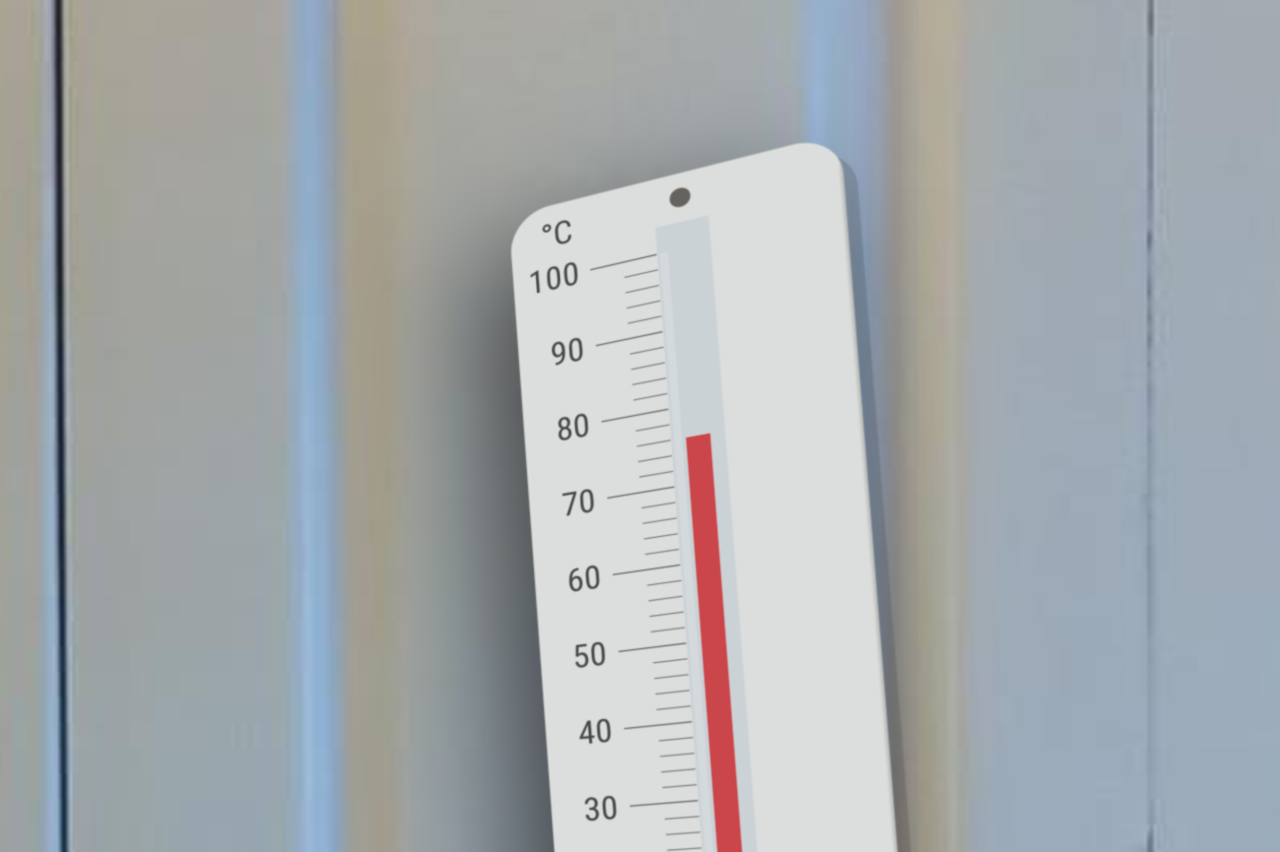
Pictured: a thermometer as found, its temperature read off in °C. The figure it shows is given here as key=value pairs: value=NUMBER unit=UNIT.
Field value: value=76 unit=°C
